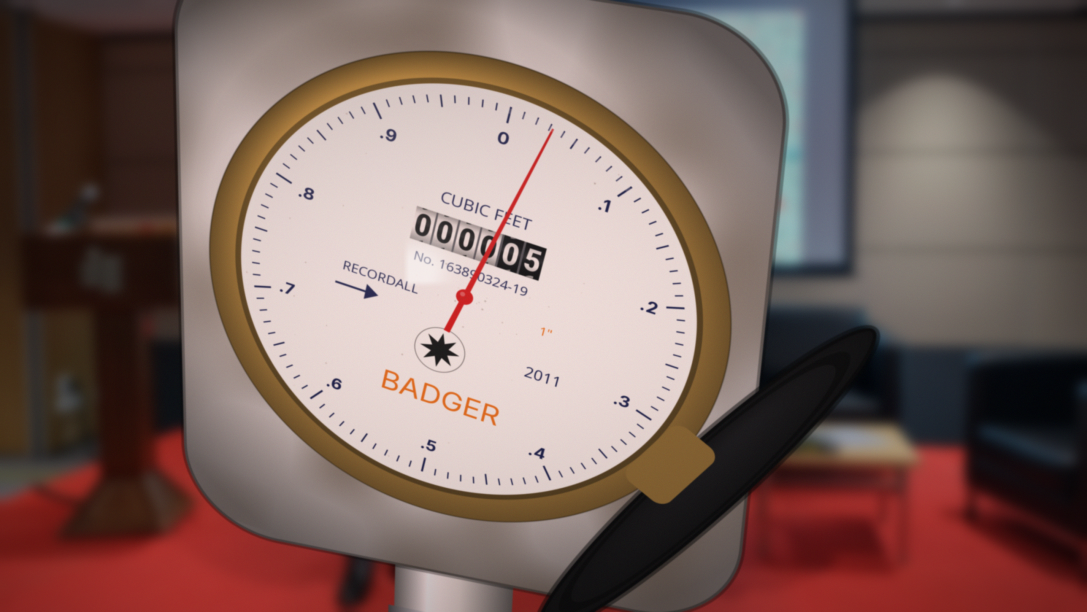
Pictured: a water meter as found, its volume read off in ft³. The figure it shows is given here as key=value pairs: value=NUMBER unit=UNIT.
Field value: value=5.03 unit=ft³
